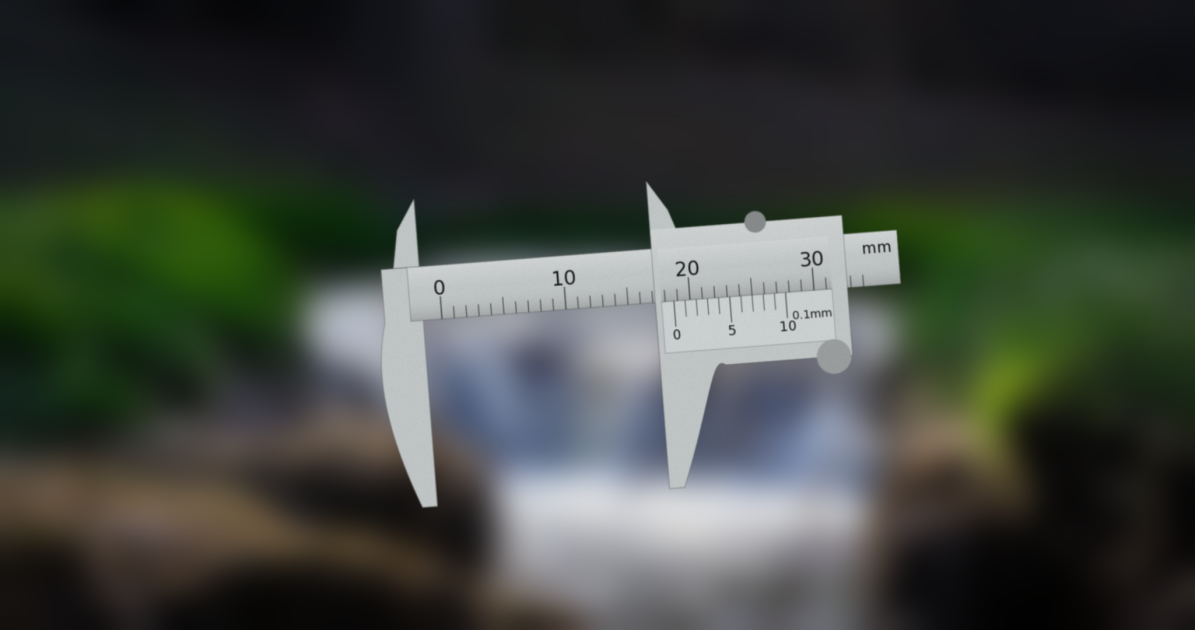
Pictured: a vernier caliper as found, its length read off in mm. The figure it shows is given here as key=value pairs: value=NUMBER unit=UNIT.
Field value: value=18.7 unit=mm
